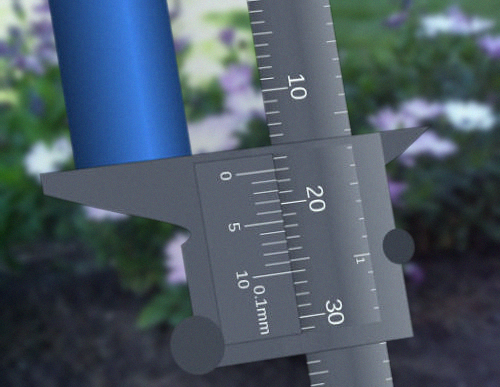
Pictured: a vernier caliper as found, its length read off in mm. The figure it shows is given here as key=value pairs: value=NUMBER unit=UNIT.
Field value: value=17.0 unit=mm
